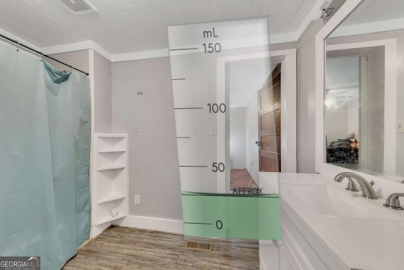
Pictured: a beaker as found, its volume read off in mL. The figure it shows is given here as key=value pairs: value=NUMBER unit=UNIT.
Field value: value=25 unit=mL
